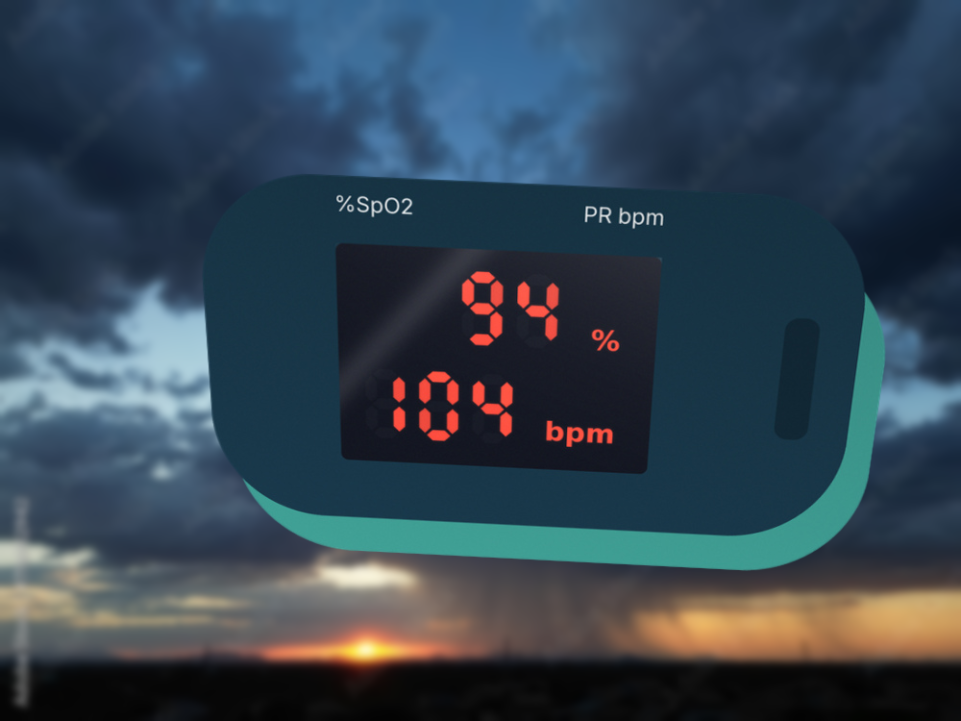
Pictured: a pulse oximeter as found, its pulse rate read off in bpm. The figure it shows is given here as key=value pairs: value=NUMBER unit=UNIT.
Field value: value=104 unit=bpm
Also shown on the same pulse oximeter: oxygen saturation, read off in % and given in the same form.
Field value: value=94 unit=%
